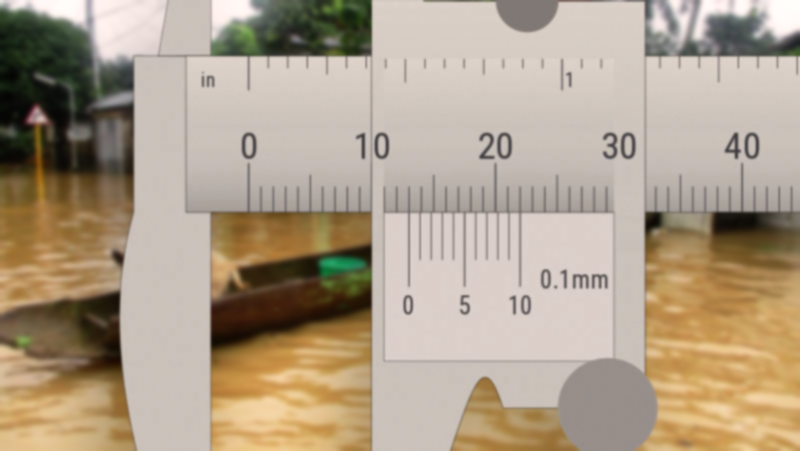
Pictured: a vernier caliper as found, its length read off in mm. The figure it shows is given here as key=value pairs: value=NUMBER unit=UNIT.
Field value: value=13.0 unit=mm
